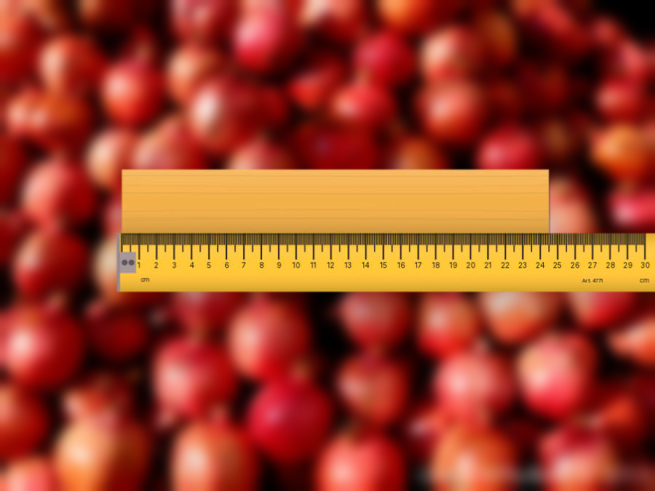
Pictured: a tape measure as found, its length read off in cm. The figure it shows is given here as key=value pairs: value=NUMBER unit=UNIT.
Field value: value=24.5 unit=cm
